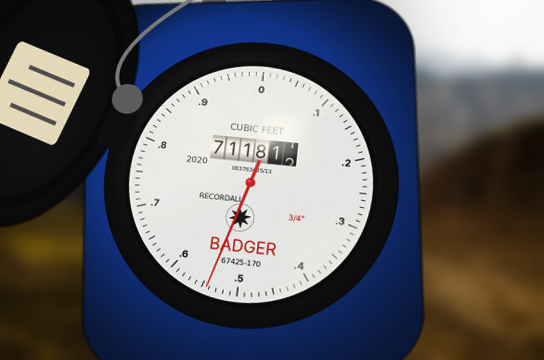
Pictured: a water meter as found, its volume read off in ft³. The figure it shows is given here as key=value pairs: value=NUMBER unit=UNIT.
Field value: value=711811.54 unit=ft³
